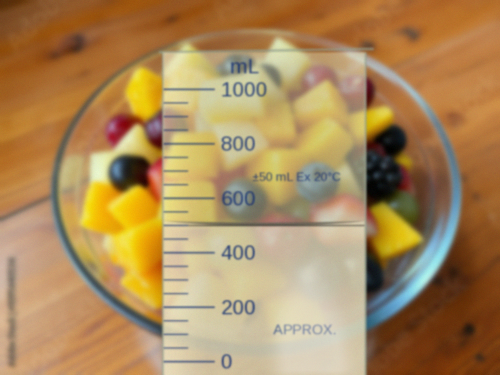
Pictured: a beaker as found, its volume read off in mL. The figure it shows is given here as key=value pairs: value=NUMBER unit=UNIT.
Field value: value=500 unit=mL
